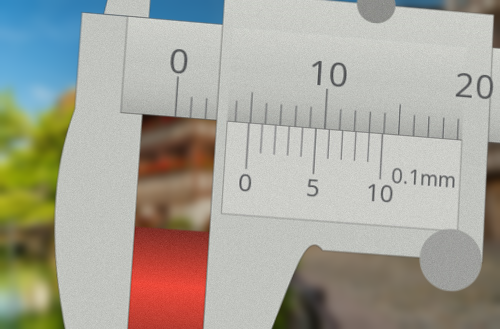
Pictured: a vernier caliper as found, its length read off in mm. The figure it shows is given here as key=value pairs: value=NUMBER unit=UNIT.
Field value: value=4.9 unit=mm
